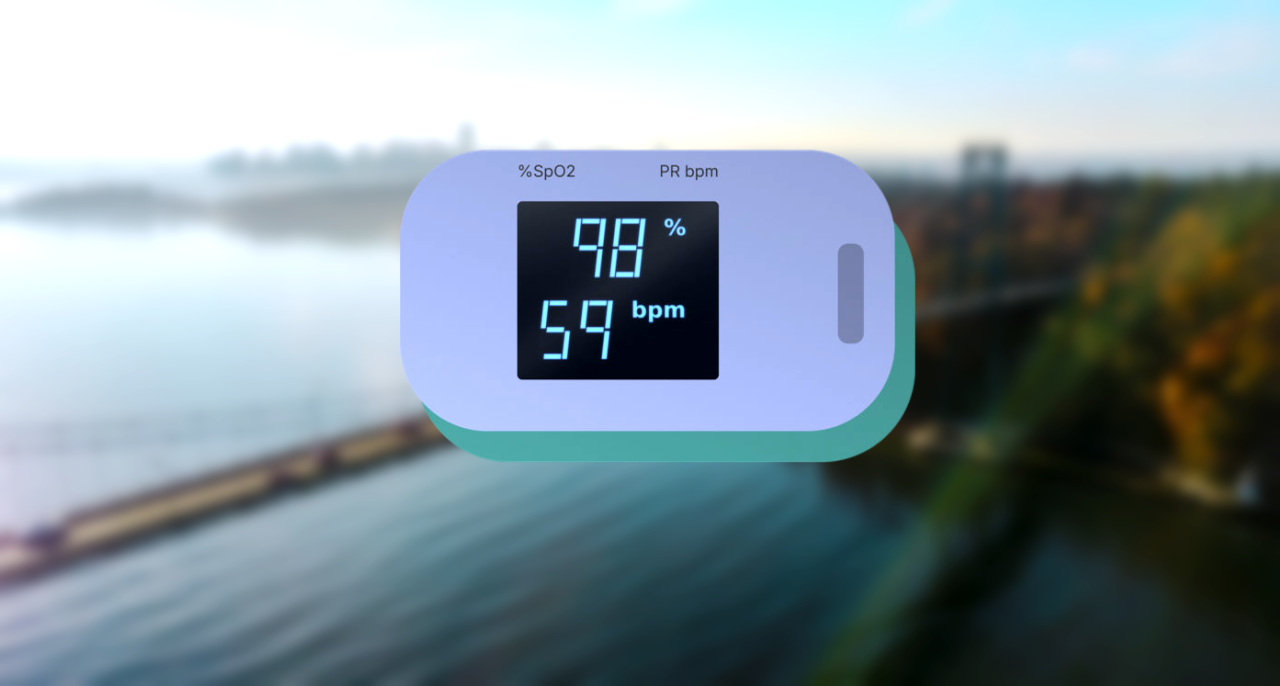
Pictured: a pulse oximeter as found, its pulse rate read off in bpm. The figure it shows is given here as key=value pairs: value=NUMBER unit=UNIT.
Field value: value=59 unit=bpm
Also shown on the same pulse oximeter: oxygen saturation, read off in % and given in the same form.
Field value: value=98 unit=%
